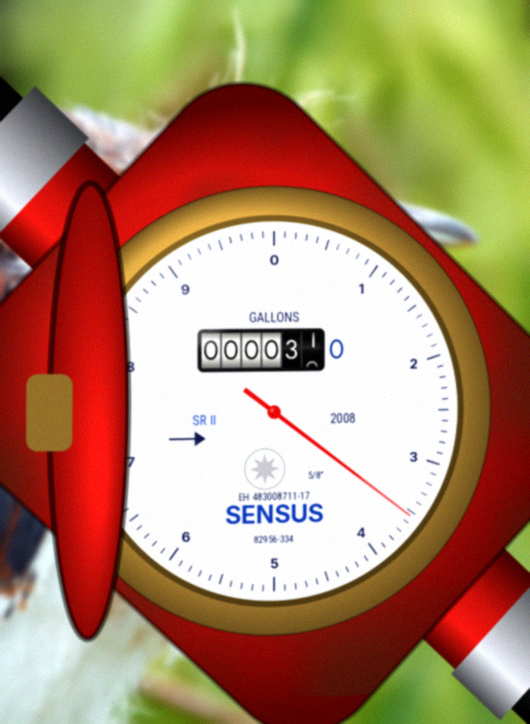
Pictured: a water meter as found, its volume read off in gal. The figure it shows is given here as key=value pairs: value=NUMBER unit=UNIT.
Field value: value=313.5 unit=gal
